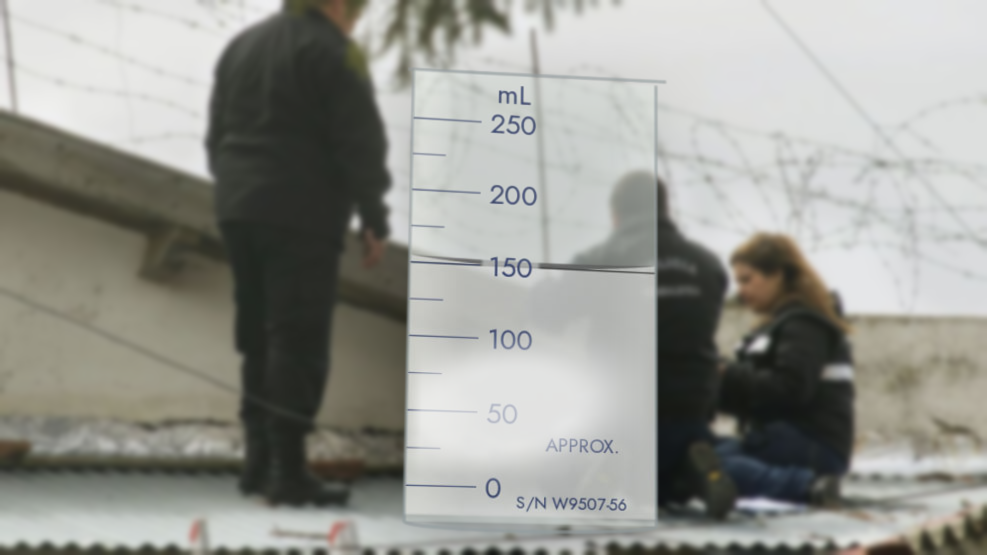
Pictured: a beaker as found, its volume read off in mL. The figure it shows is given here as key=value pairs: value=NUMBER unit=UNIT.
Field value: value=150 unit=mL
